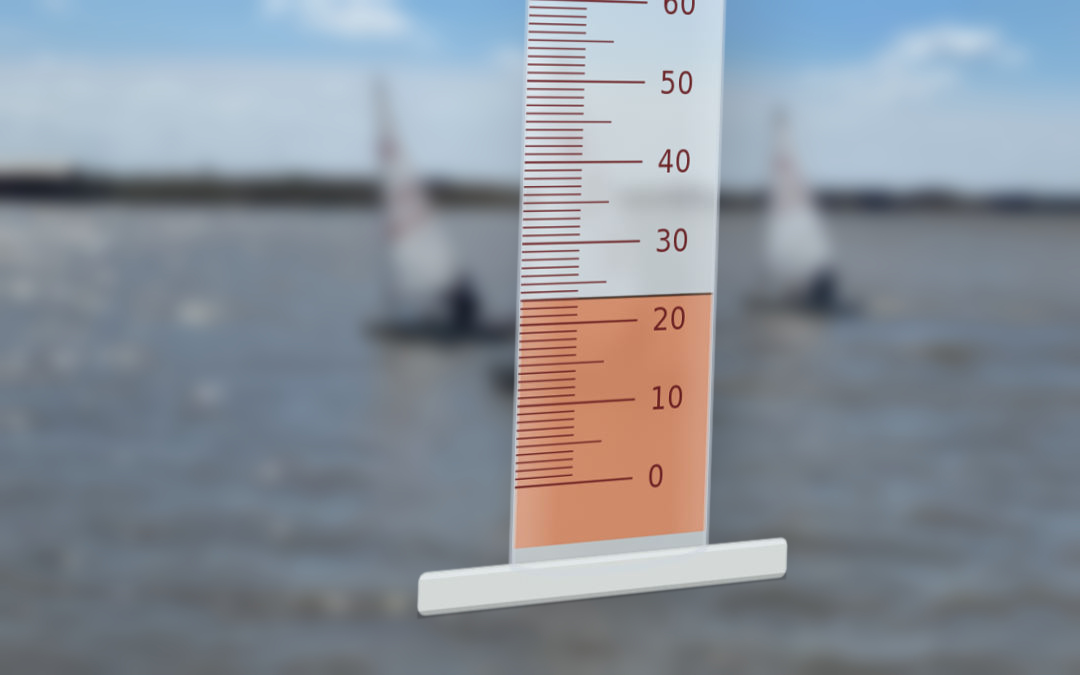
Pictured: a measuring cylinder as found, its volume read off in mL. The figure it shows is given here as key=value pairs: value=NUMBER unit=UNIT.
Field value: value=23 unit=mL
